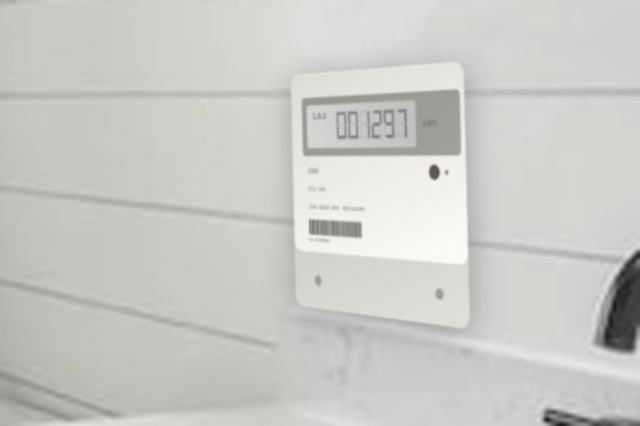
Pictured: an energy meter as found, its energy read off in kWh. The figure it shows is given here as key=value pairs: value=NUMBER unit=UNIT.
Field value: value=1297 unit=kWh
